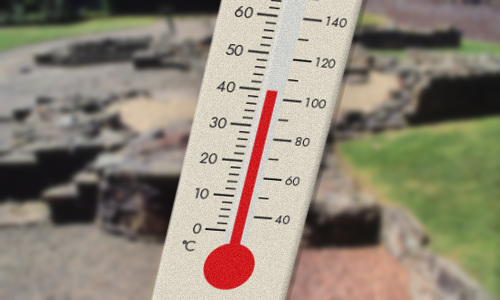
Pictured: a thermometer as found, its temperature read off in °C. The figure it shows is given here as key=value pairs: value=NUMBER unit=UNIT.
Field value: value=40 unit=°C
